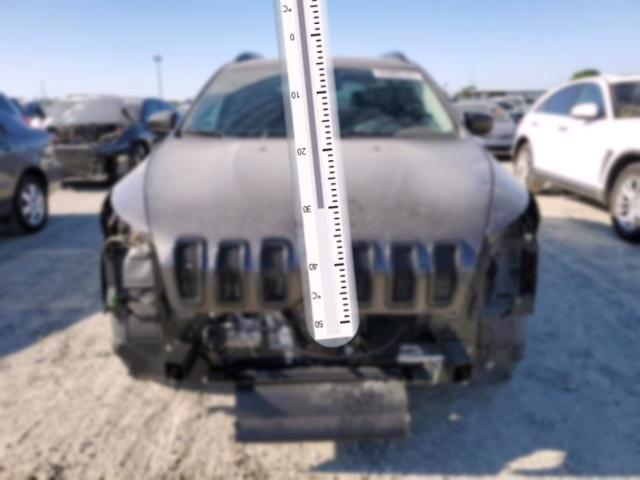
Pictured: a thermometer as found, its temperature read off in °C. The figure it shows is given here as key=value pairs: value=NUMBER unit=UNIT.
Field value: value=30 unit=°C
